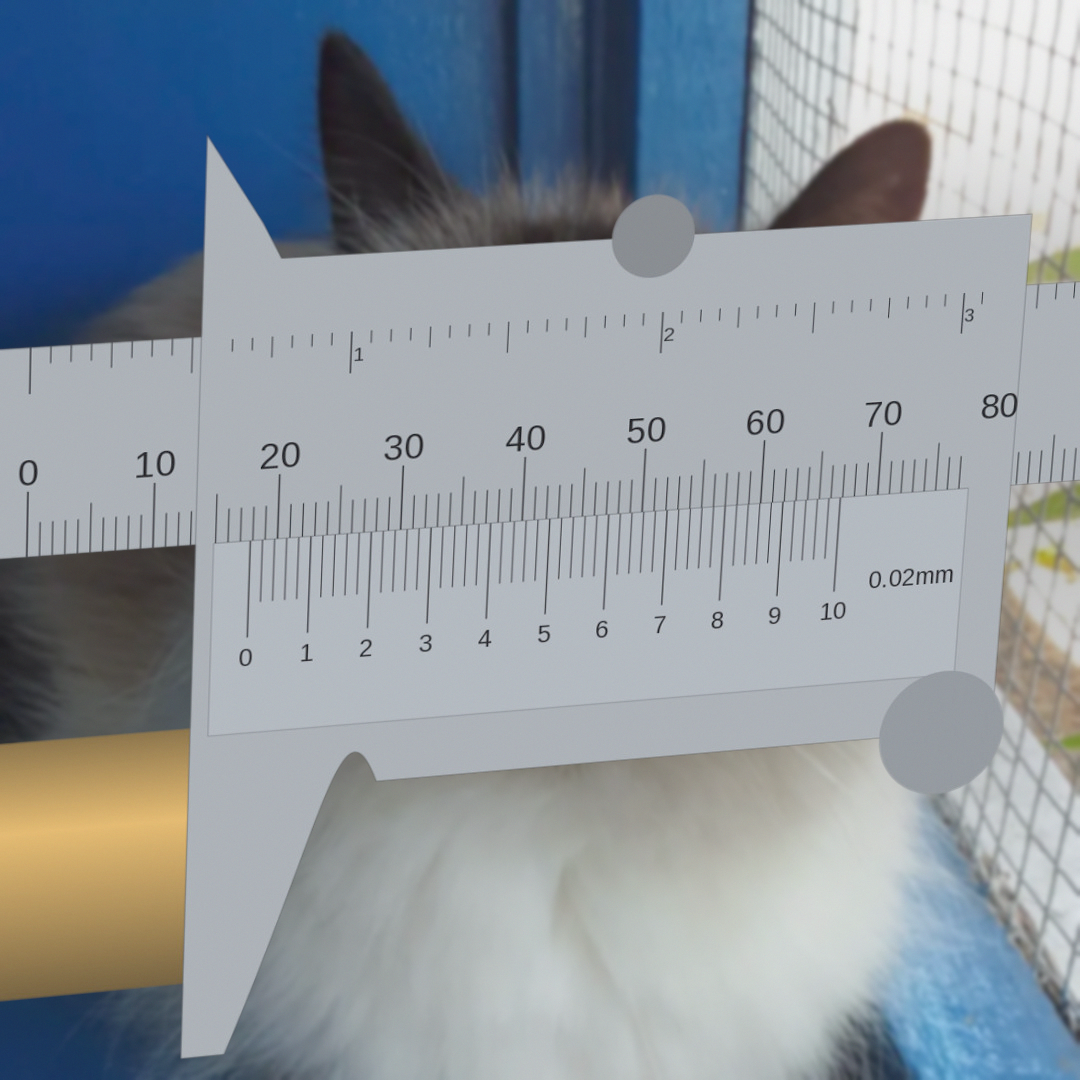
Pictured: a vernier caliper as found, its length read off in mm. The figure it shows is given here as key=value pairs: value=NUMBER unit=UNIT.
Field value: value=17.8 unit=mm
